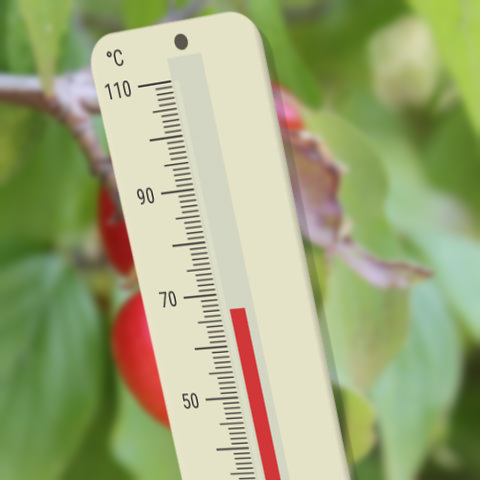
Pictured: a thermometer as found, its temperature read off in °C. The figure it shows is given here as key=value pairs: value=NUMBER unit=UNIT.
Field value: value=67 unit=°C
